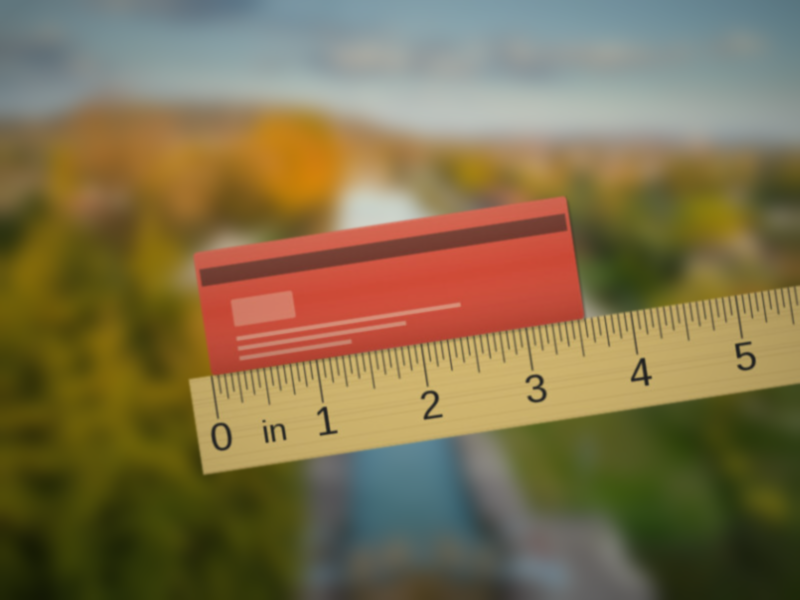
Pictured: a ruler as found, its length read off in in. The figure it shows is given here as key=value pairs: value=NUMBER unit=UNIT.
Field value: value=3.5625 unit=in
